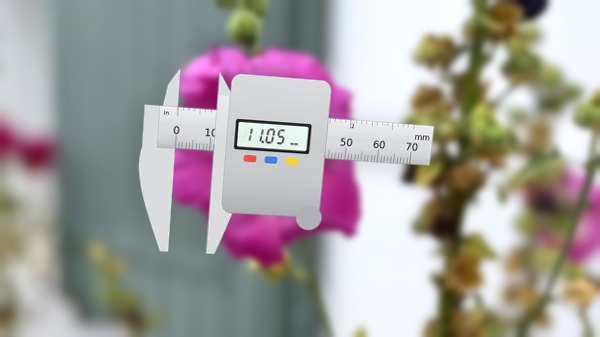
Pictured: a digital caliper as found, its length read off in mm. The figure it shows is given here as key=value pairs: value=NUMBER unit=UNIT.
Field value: value=11.05 unit=mm
